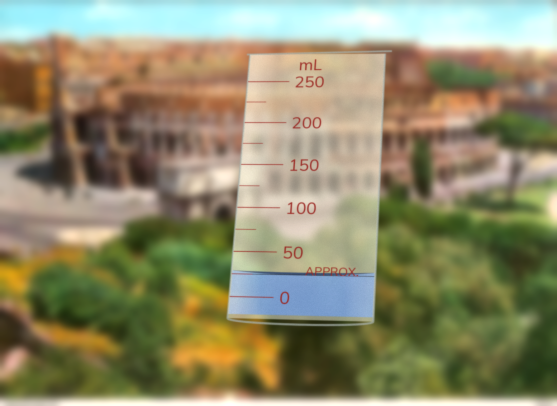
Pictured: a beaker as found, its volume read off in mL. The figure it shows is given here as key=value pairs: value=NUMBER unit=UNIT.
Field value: value=25 unit=mL
